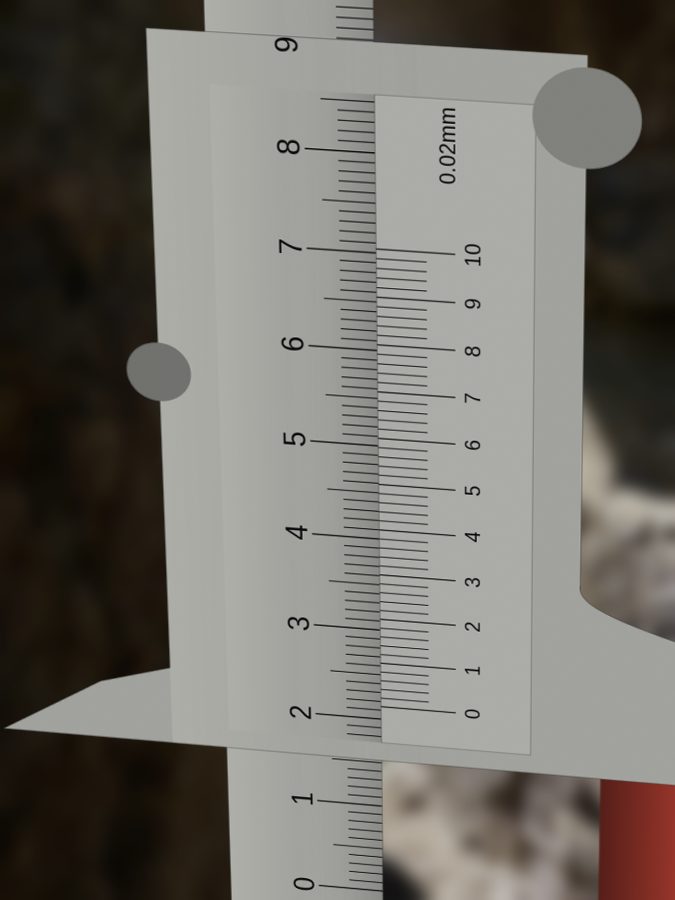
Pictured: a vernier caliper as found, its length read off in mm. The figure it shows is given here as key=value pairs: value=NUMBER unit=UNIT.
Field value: value=21.4 unit=mm
